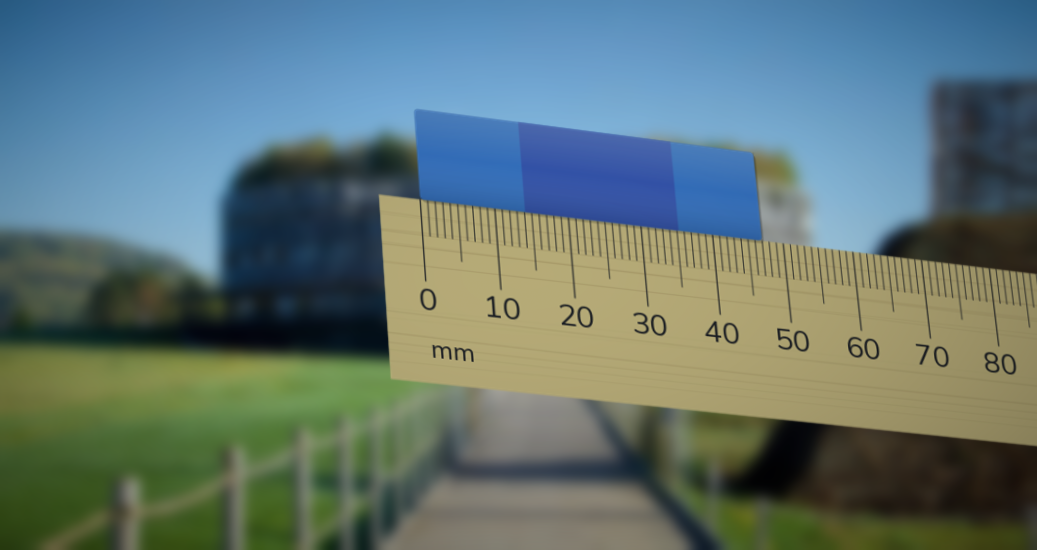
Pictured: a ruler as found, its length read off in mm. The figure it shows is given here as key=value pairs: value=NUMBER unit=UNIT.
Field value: value=47 unit=mm
